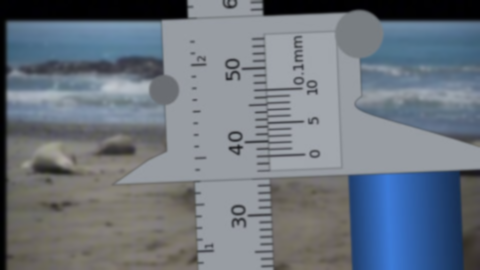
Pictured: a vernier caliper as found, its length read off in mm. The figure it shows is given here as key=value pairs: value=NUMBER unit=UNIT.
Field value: value=38.0 unit=mm
